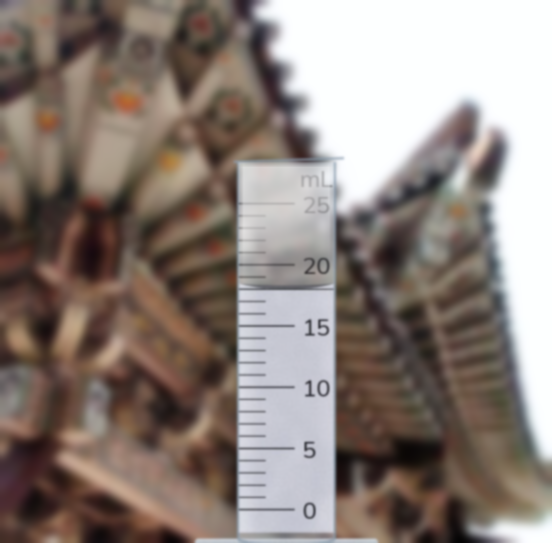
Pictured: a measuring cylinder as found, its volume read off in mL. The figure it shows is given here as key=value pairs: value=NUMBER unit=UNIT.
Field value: value=18 unit=mL
